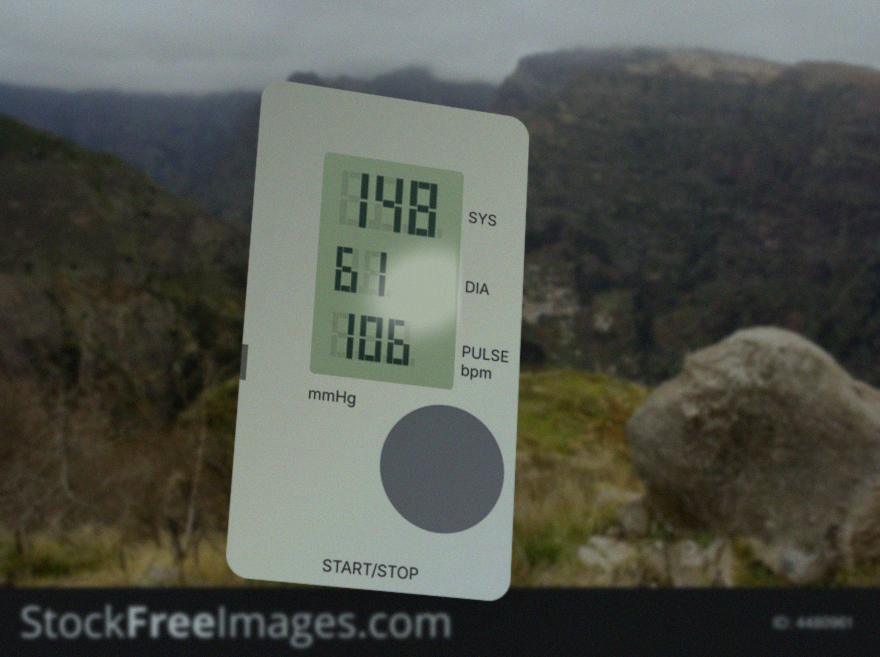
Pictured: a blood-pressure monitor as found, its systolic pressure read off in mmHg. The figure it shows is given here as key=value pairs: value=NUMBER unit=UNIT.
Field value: value=148 unit=mmHg
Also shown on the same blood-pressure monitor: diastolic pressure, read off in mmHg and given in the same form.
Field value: value=61 unit=mmHg
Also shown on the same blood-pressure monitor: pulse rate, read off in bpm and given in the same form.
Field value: value=106 unit=bpm
